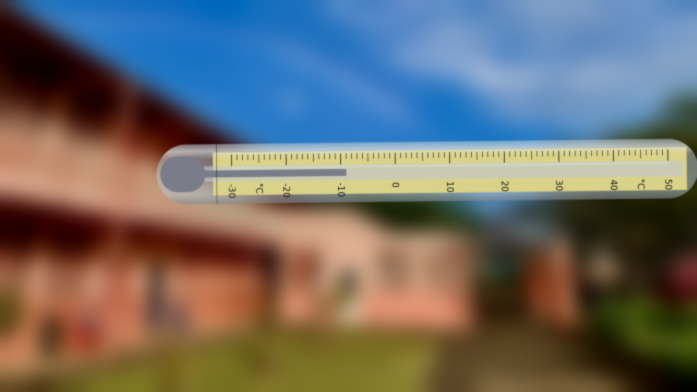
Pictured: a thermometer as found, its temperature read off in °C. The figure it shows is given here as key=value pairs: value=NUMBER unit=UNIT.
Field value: value=-9 unit=°C
